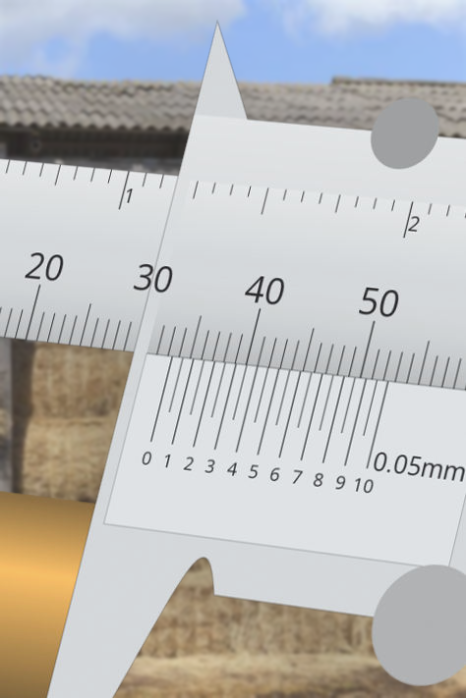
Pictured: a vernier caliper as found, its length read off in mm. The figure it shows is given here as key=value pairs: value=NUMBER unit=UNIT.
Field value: value=33.4 unit=mm
